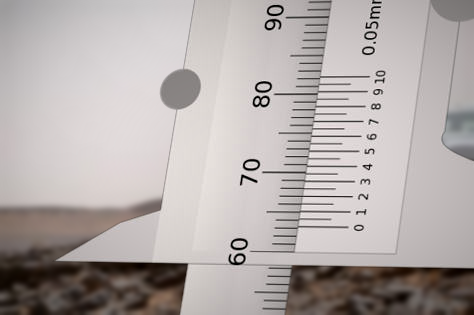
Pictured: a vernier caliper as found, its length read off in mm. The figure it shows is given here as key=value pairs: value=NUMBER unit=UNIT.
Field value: value=63.2 unit=mm
